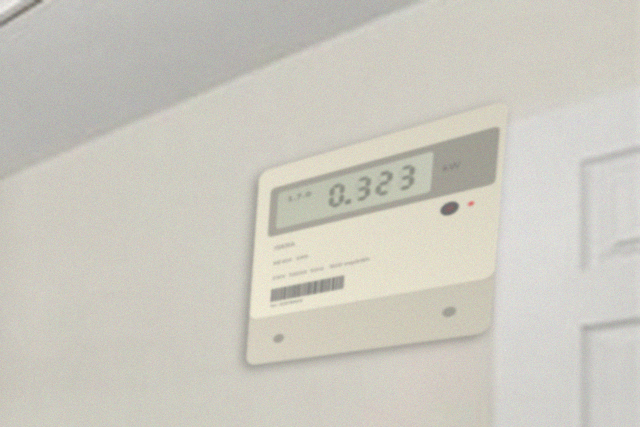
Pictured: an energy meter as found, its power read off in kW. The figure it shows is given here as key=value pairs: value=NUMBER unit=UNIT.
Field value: value=0.323 unit=kW
